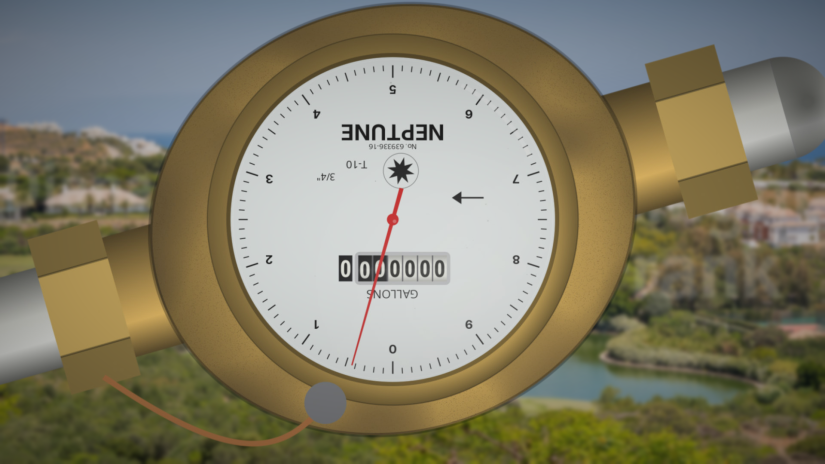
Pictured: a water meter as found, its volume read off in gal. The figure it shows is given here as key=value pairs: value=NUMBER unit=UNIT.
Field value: value=0.4 unit=gal
